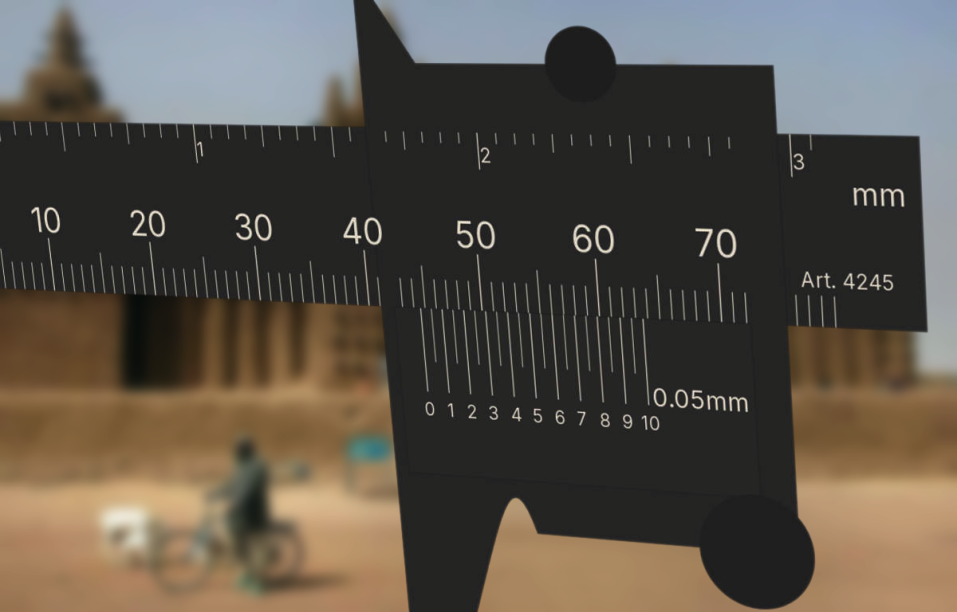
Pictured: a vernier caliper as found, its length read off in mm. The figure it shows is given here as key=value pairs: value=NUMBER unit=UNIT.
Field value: value=44.6 unit=mm
